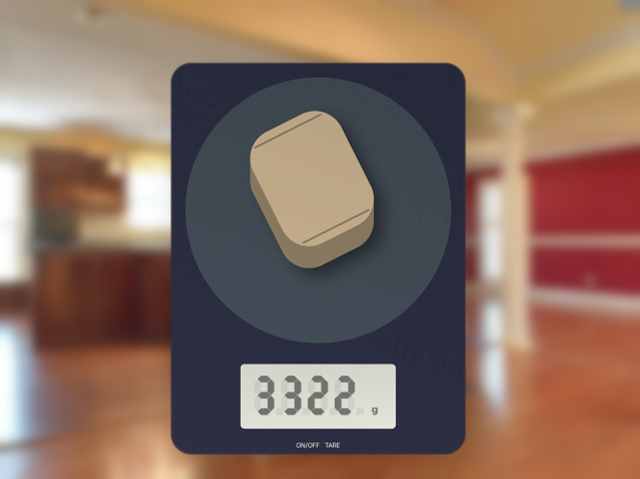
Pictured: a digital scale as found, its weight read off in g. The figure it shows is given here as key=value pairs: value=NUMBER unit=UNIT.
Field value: value=3322 unit=g
